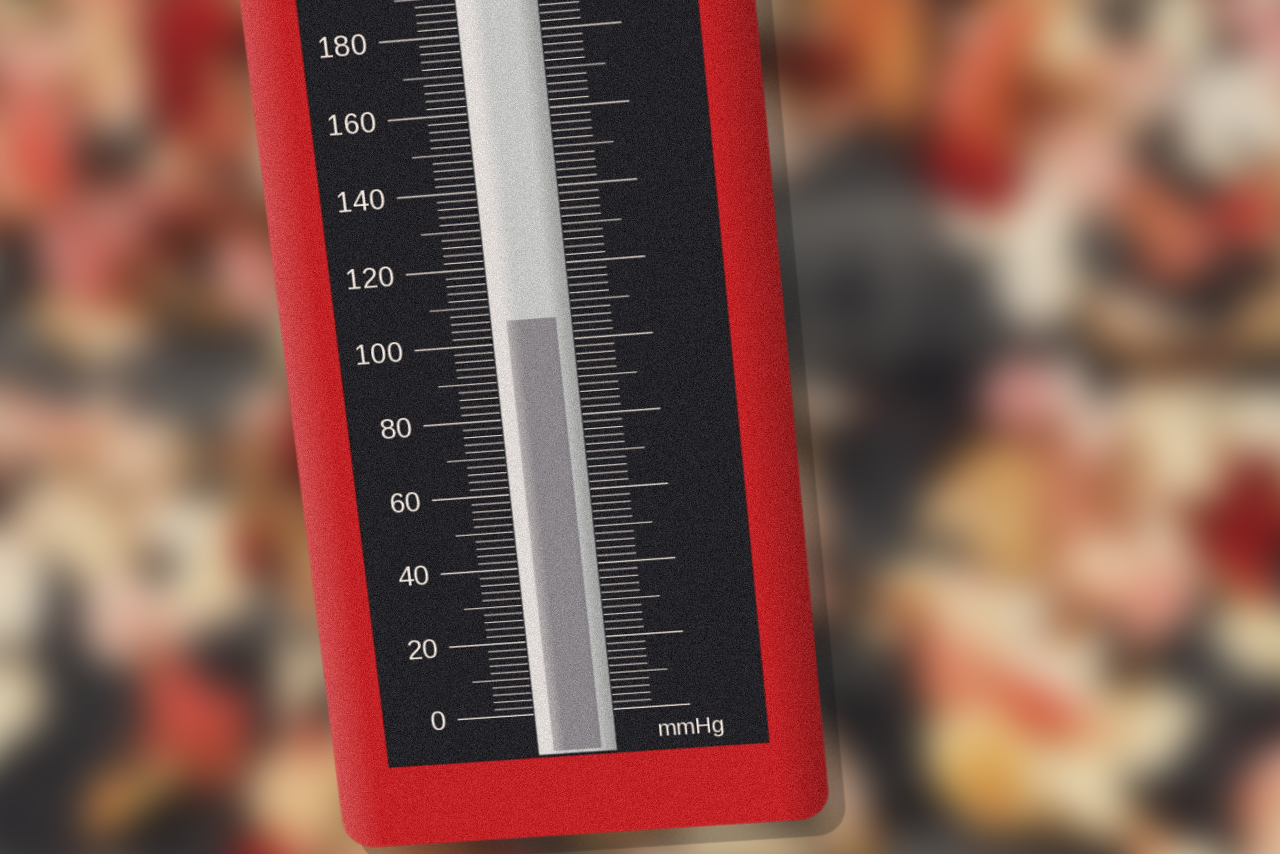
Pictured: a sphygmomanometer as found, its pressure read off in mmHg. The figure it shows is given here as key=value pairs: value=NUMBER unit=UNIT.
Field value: value=106 unit=mmHg
